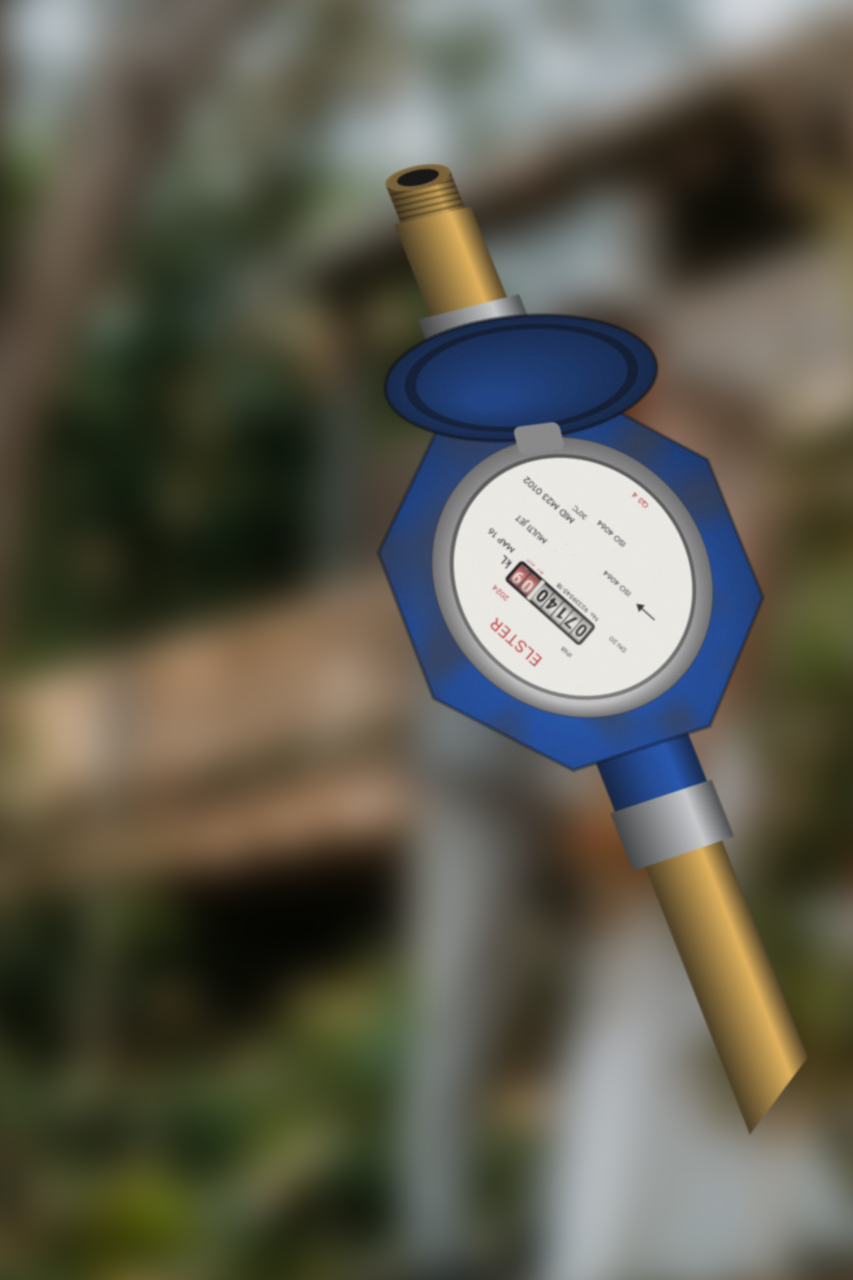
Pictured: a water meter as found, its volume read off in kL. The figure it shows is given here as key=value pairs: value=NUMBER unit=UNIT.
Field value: value=7140.09 unit=kL
